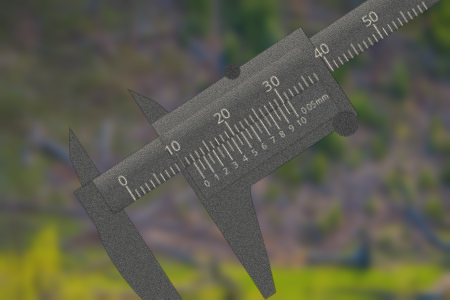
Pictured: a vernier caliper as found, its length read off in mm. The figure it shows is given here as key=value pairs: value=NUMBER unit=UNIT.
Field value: value=11.8 unit=mm
